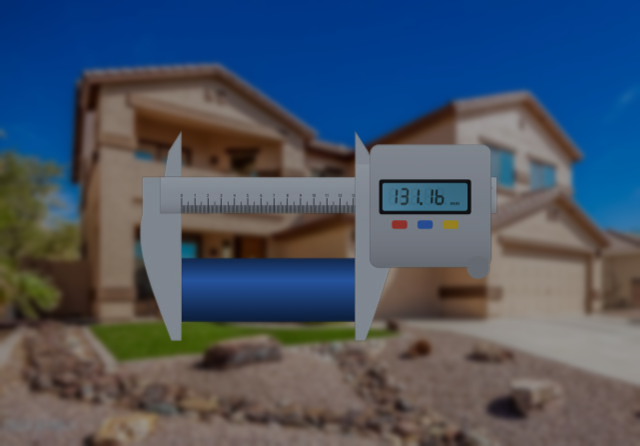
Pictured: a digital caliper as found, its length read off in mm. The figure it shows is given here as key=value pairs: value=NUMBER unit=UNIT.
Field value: value=131.16 unit=mm
